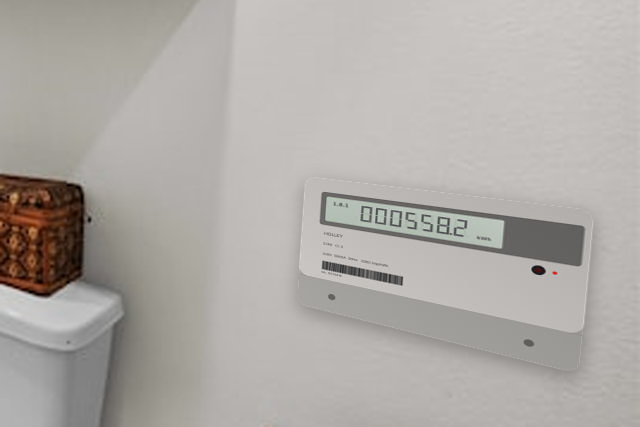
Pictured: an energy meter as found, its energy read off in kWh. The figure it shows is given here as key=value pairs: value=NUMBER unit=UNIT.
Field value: value=558.2 unit=kWh
